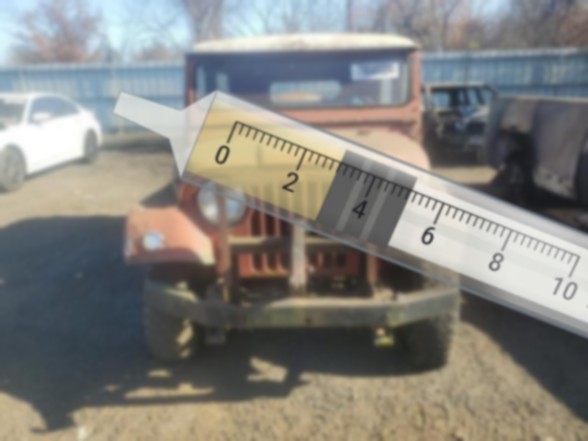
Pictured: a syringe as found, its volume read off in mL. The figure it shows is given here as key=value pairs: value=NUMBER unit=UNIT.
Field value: value=3 unit=mL
